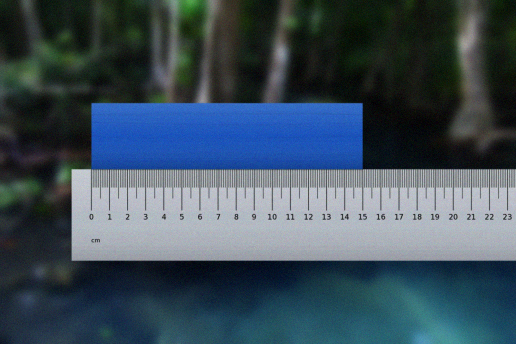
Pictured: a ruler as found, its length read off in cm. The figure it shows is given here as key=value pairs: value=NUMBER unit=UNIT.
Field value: value=15 unit=cm
